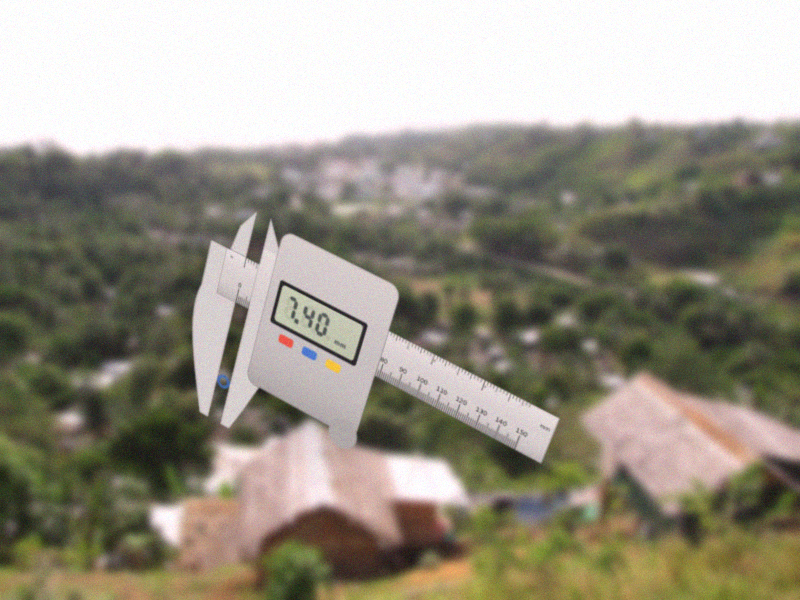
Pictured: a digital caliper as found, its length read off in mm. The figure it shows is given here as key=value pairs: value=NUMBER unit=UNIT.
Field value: value=7.40 unit=mm
